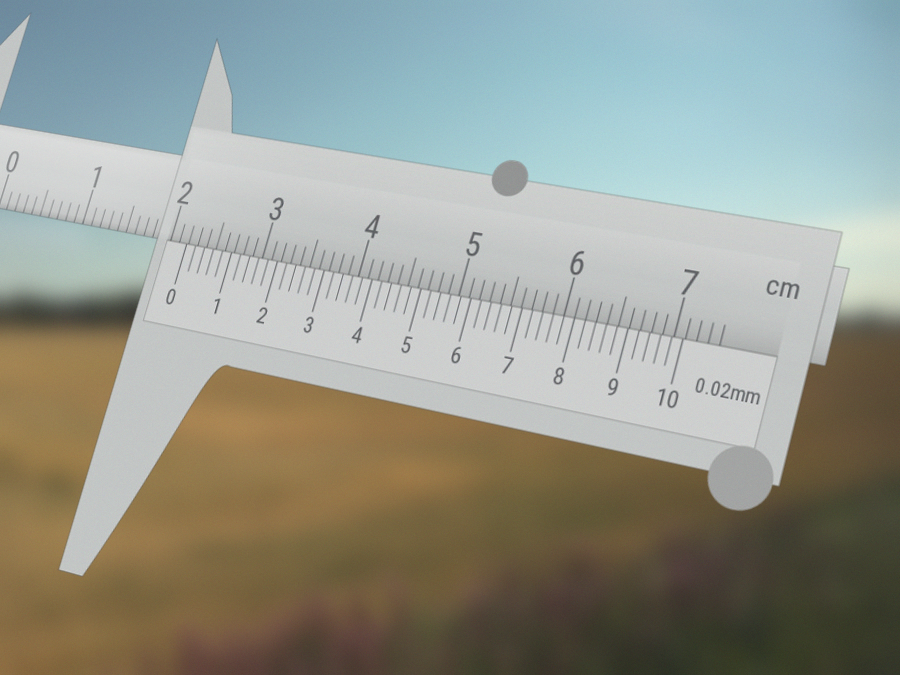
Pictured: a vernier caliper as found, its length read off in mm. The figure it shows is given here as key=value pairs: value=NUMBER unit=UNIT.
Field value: value=21.8 unit=mm
